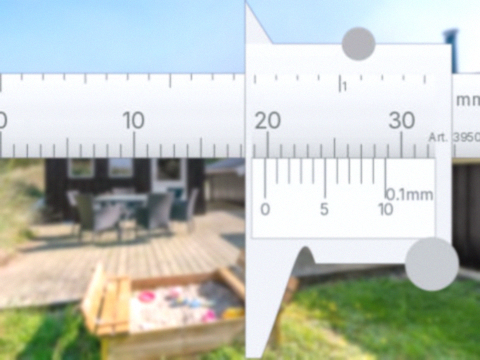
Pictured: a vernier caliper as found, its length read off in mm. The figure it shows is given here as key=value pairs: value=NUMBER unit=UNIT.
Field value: value=19.8 unit=mm
